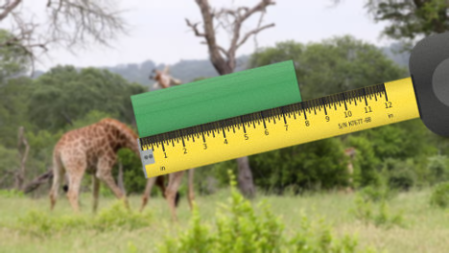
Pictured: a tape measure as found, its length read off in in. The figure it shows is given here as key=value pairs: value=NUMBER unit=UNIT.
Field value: value=8 unit=in
